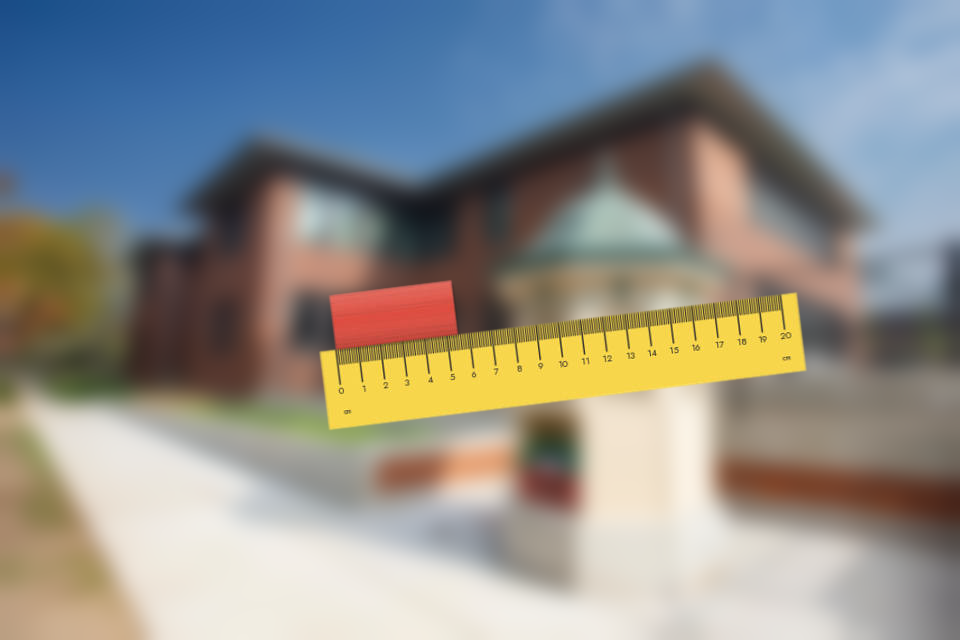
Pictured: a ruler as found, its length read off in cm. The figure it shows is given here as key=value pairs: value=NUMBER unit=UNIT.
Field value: value=5.5 unit=cm
